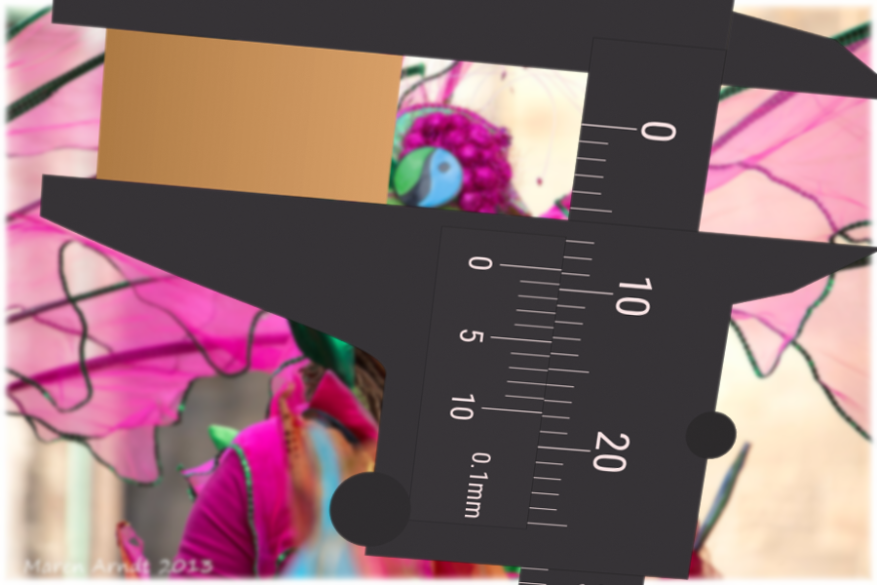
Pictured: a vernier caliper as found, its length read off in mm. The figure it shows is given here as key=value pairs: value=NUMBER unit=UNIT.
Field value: value=8.8 unit=mm
